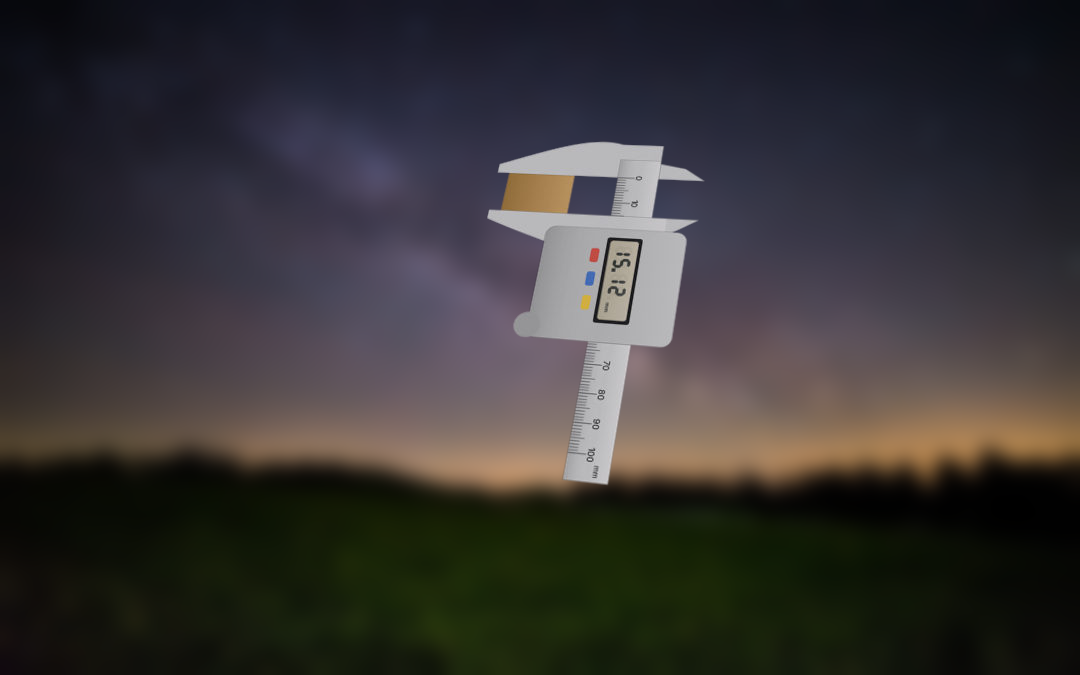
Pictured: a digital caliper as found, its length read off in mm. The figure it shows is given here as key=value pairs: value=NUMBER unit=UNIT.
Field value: value=15.12 unit=mm
